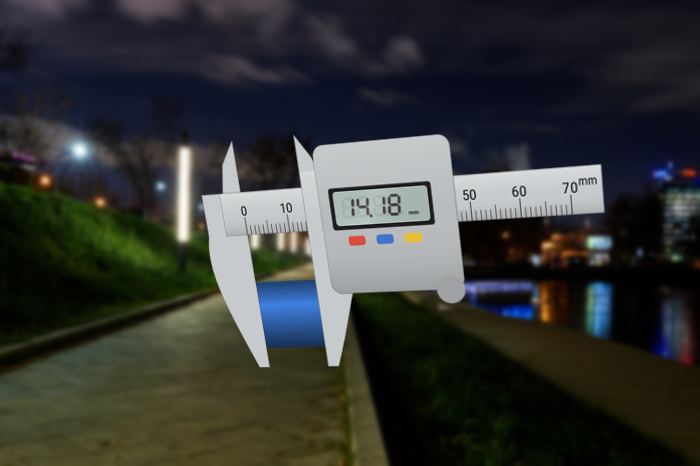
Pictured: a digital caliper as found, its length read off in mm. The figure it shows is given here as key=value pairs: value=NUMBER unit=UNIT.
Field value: value=14.18 unit=mm
